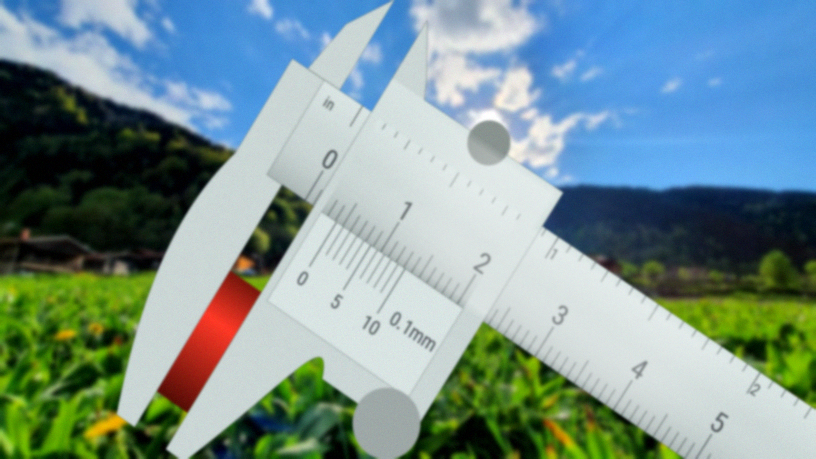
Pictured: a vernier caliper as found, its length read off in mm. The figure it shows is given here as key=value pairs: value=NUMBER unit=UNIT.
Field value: value=4.2 unit=mm
